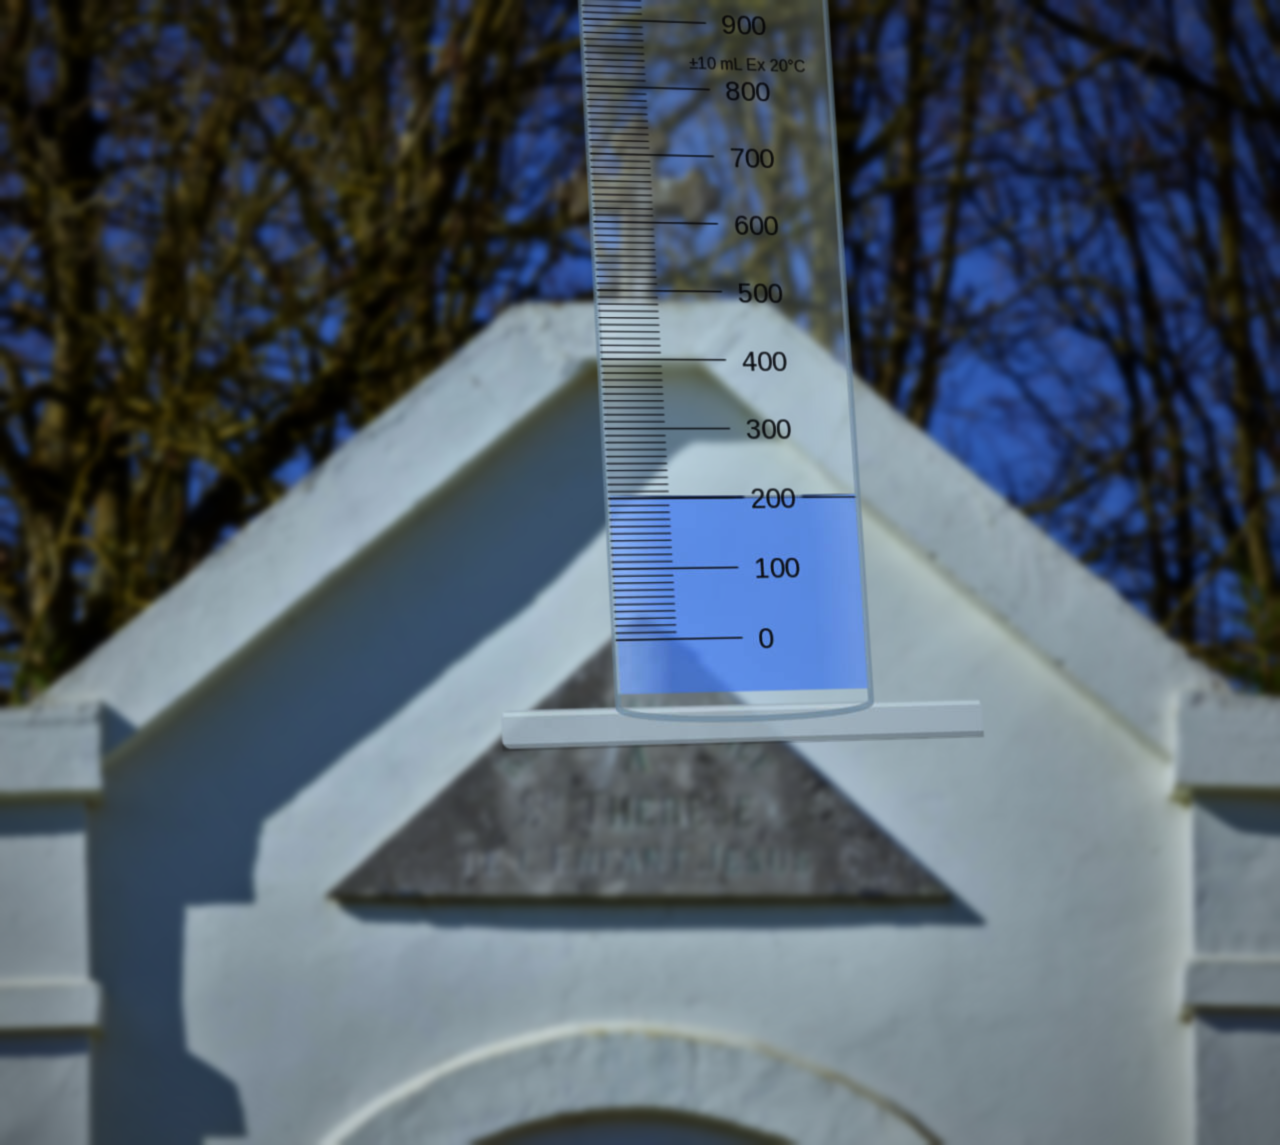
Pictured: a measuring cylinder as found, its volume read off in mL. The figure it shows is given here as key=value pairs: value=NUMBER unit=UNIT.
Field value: value=200 unit=mL
